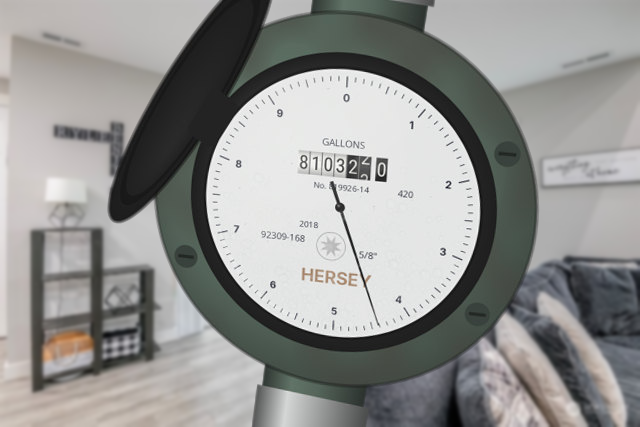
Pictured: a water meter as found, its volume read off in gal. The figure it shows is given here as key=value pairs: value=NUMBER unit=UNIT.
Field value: value=8103224.4 unit=gal
